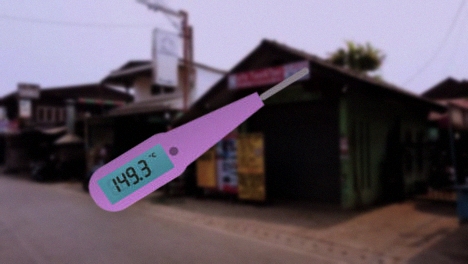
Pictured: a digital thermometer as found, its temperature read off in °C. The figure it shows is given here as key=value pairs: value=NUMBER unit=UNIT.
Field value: value=149.3 unit=°C
